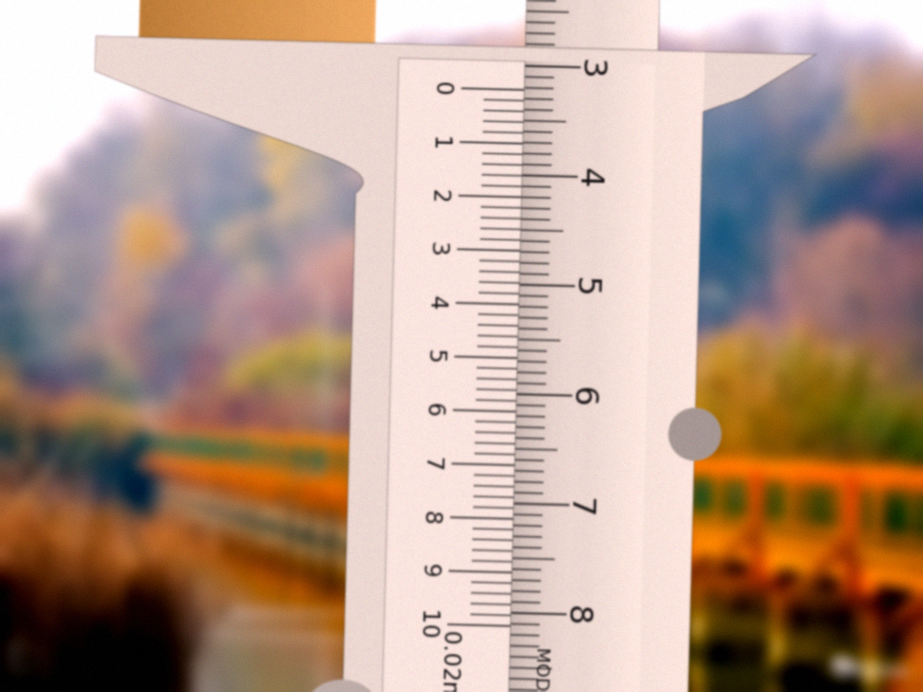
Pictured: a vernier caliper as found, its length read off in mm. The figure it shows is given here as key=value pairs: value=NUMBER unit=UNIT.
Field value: value=32.2 unit=mm
